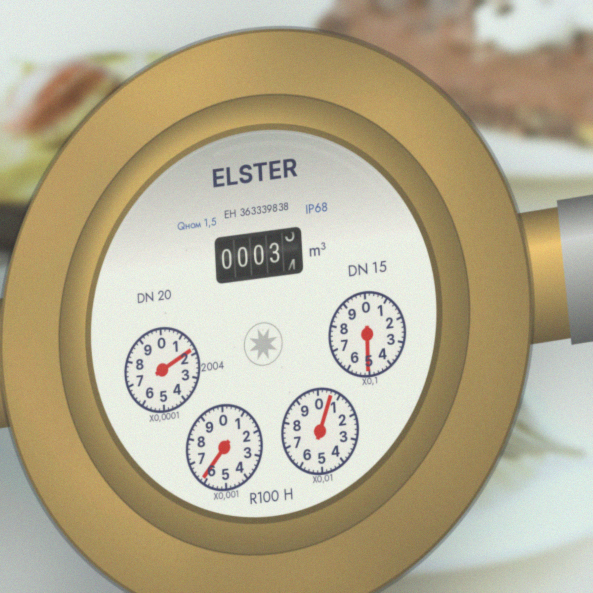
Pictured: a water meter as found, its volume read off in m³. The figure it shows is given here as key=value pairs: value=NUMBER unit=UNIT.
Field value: value=33.5061 unit=m³
